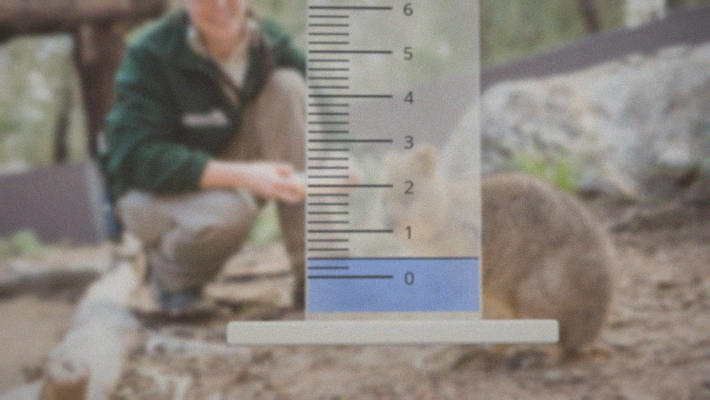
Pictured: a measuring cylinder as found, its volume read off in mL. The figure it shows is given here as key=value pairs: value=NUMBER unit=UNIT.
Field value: value=0.4 unit=mL
